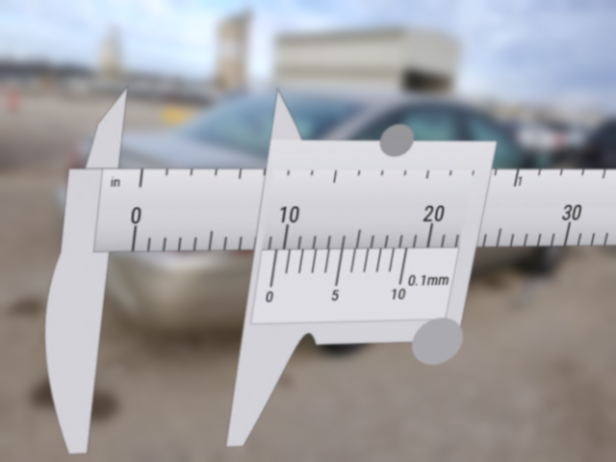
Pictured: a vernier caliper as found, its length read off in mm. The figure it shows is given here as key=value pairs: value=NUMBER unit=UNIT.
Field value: value=9.5 unit=mm
